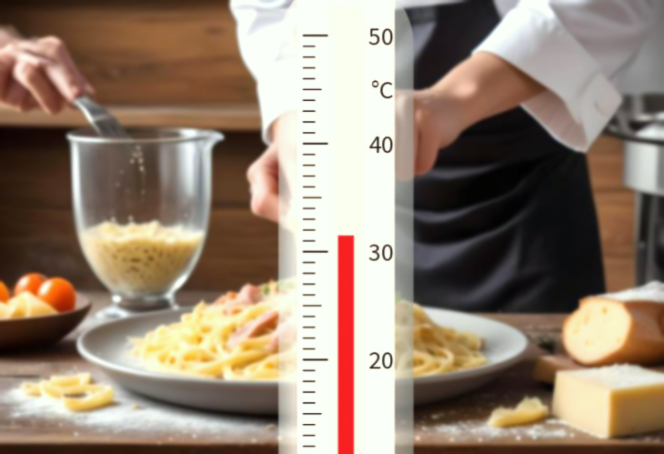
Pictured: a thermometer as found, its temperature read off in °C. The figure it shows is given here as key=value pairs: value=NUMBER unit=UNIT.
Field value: value=31.5 unit=°C
